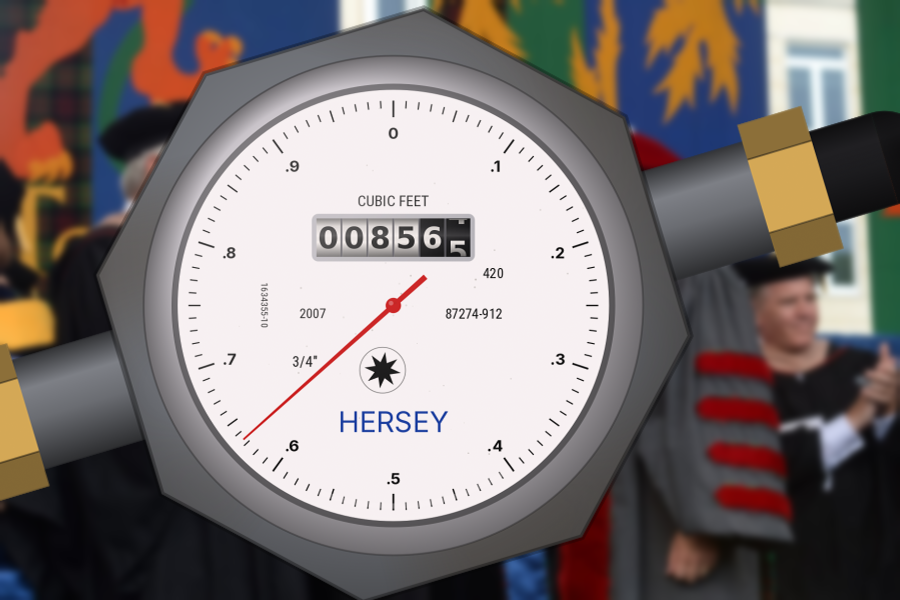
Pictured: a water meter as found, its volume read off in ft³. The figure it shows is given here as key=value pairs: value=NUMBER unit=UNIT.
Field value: value=8564.63 unit=ft³
